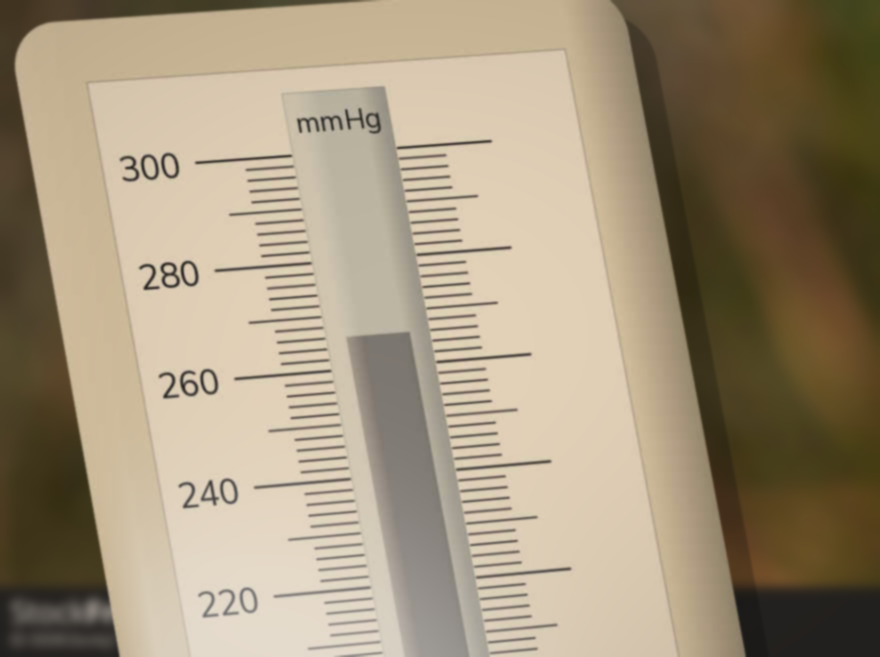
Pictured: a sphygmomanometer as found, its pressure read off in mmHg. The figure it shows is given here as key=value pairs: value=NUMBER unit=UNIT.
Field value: value=266 unit=mmHg
